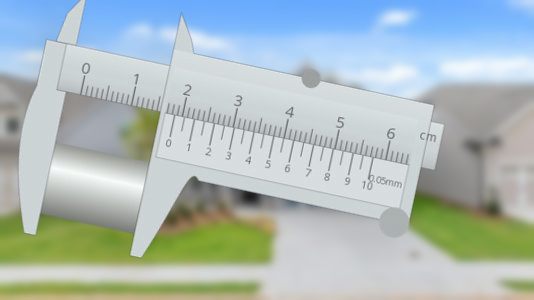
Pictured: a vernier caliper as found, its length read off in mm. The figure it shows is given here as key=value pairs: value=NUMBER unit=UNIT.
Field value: value=18.5 unit=mm
